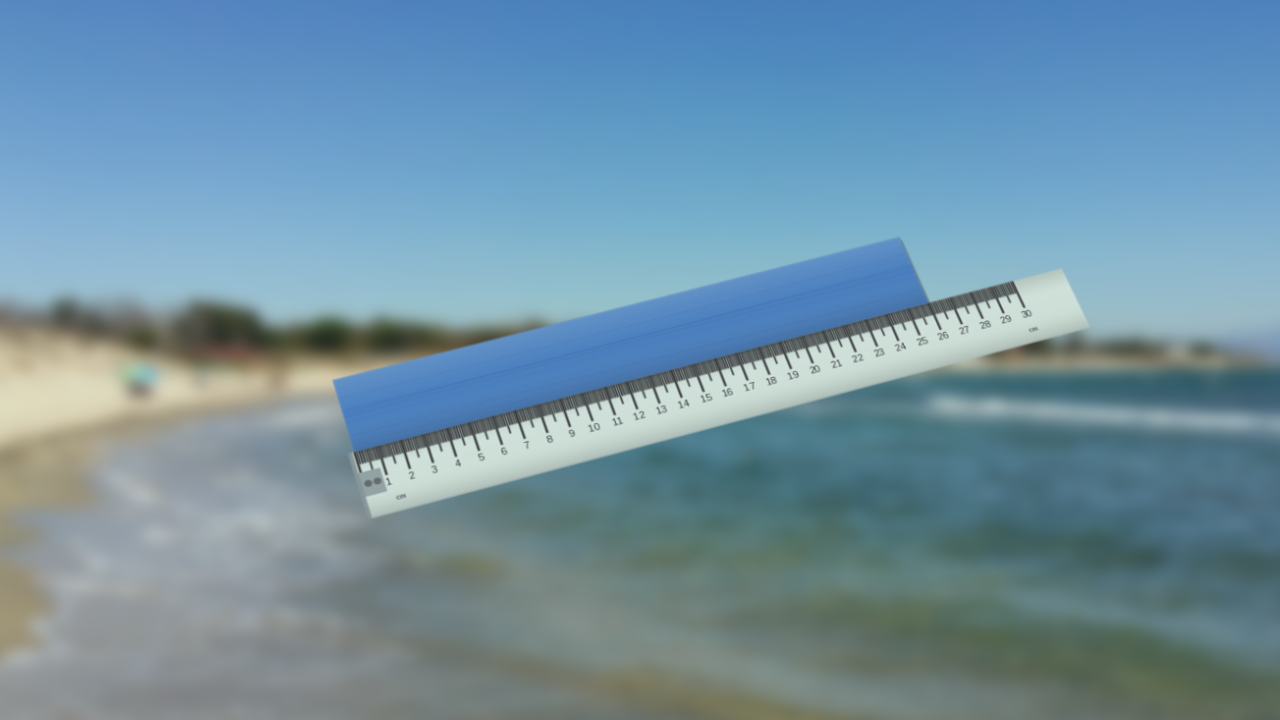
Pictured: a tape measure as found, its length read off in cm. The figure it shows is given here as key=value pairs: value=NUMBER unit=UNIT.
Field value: value=26 unit=cm
